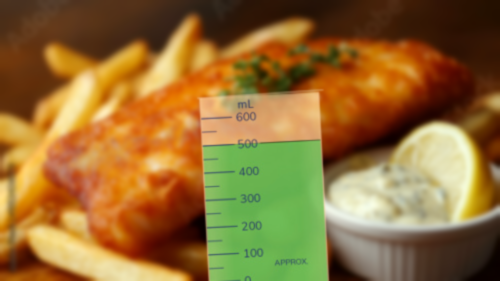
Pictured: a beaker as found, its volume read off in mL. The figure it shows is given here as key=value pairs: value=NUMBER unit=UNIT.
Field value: value=500 unit=mL
